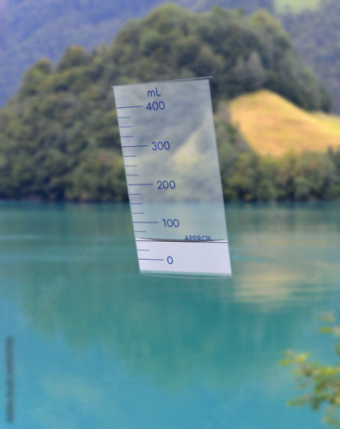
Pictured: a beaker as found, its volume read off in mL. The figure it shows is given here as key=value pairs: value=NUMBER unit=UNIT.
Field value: value=50 unit=mL
